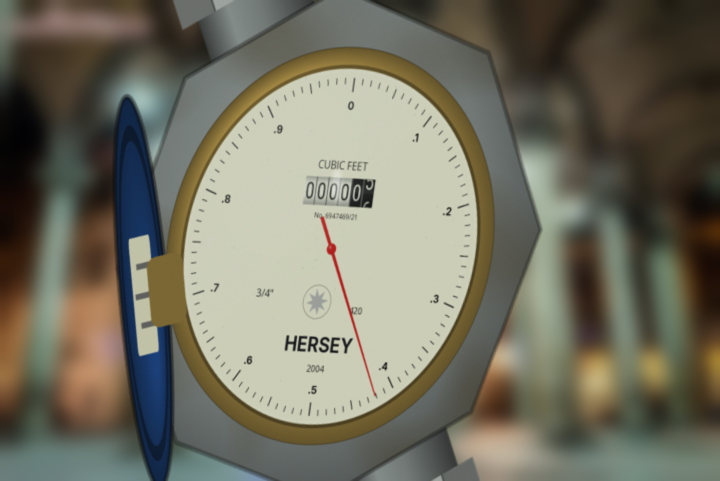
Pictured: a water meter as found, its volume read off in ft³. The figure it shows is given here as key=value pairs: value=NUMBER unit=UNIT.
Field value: value=5.42 unit=ft³
